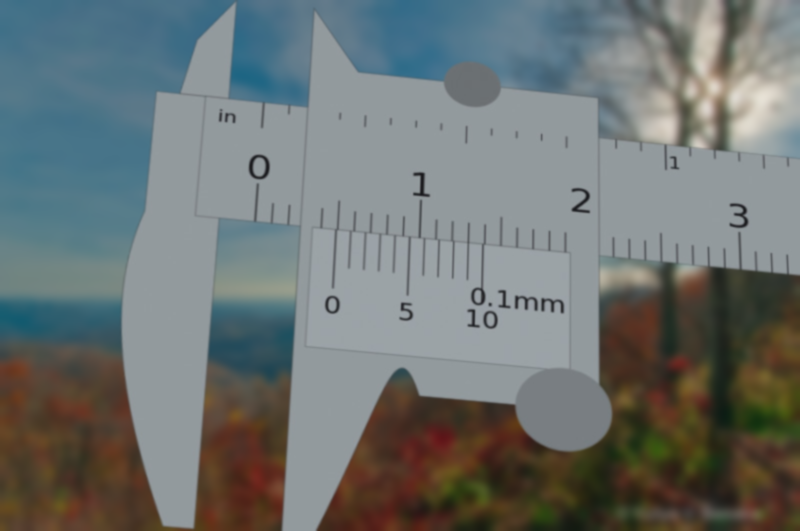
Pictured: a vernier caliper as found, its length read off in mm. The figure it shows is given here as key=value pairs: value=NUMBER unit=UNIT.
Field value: value=4.9 unit=mm
